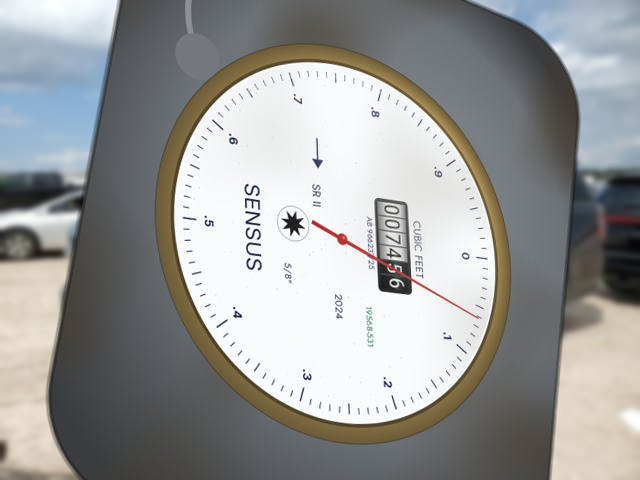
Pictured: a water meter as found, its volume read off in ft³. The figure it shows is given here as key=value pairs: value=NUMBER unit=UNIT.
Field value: value=7456.06 unit=ft³
